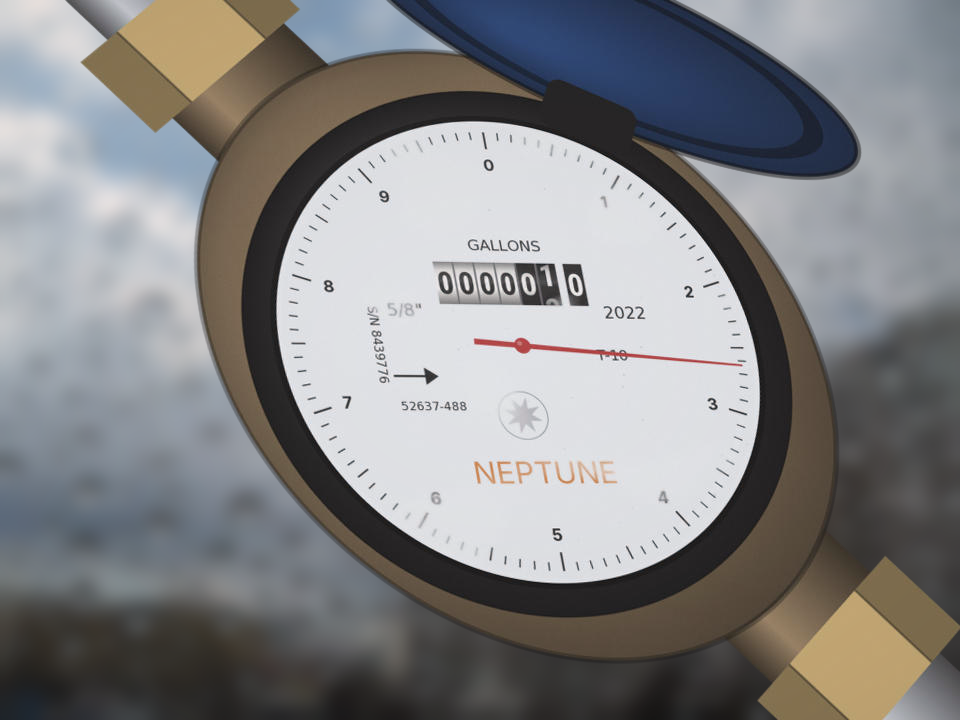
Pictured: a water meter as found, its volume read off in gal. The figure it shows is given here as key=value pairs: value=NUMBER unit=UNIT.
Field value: value=12.6 unit=gal
